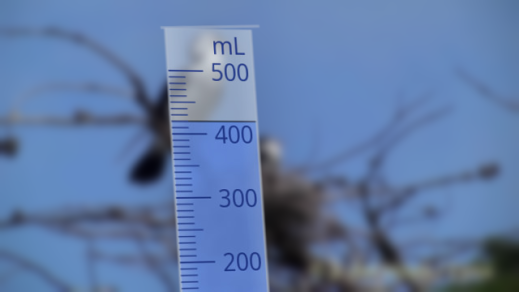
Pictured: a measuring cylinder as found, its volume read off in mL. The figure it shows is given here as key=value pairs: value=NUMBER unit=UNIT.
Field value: value=420 unit=mL
